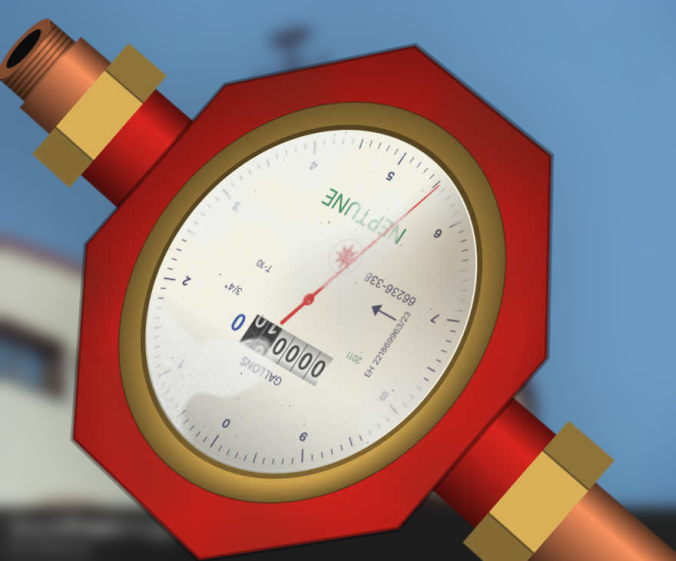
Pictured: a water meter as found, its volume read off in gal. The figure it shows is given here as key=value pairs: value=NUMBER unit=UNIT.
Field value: value=95.5 unit=gal
